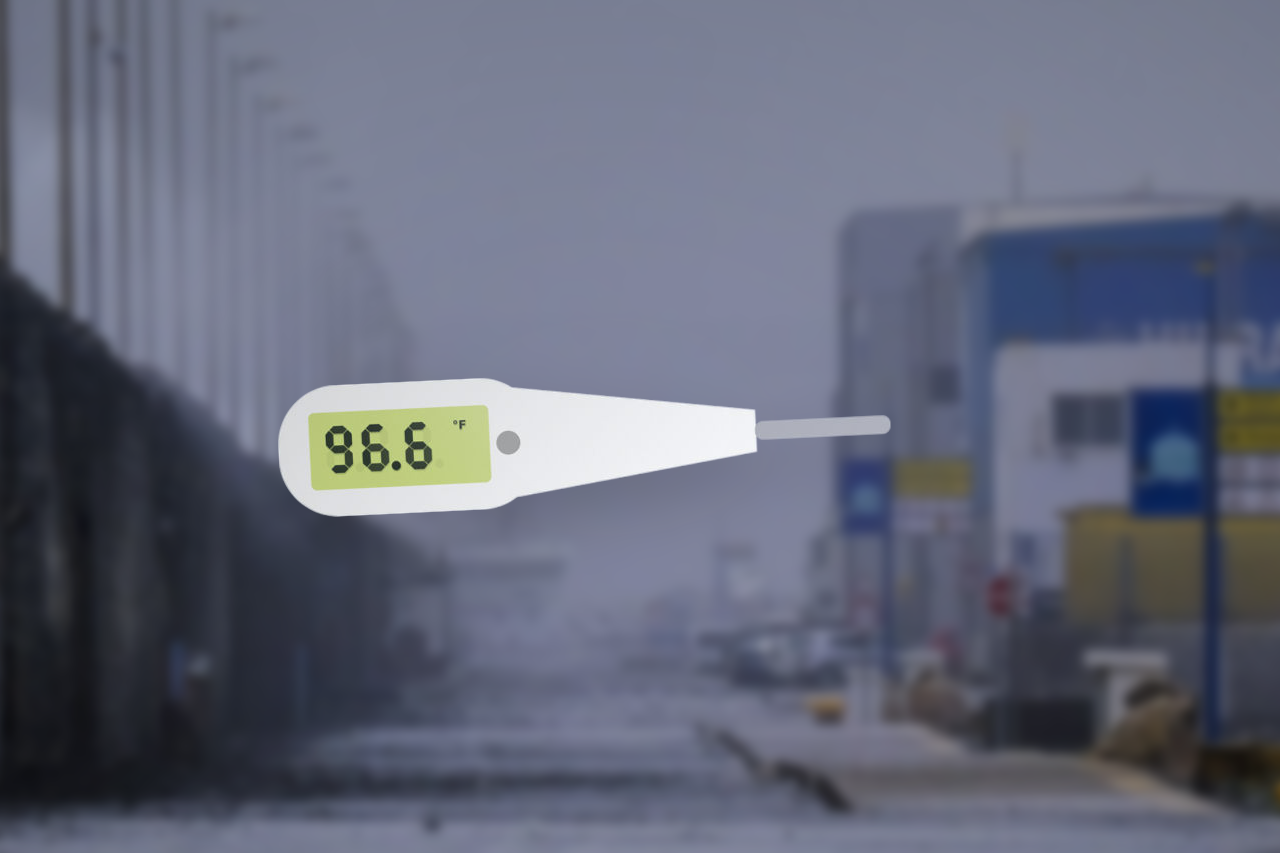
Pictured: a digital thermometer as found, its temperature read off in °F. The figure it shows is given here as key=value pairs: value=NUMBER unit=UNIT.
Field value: value=96.6 unit=°F
